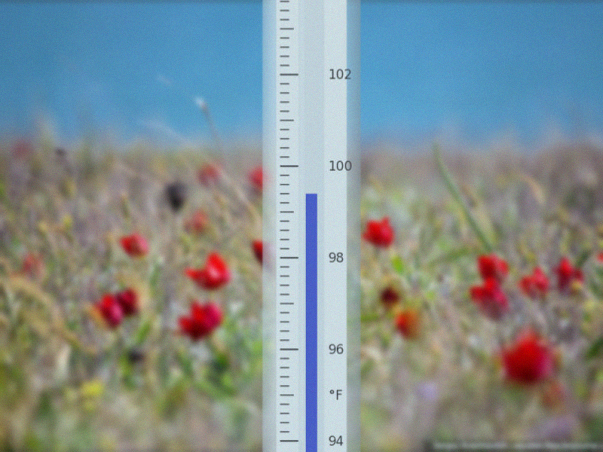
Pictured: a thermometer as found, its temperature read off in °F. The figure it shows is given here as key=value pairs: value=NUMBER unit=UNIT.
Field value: value=99.4 unit=°F
